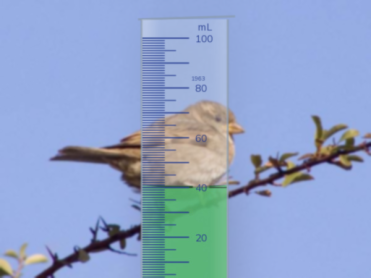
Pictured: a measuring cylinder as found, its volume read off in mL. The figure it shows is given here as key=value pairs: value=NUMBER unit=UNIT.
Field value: value=40 unit=mL
